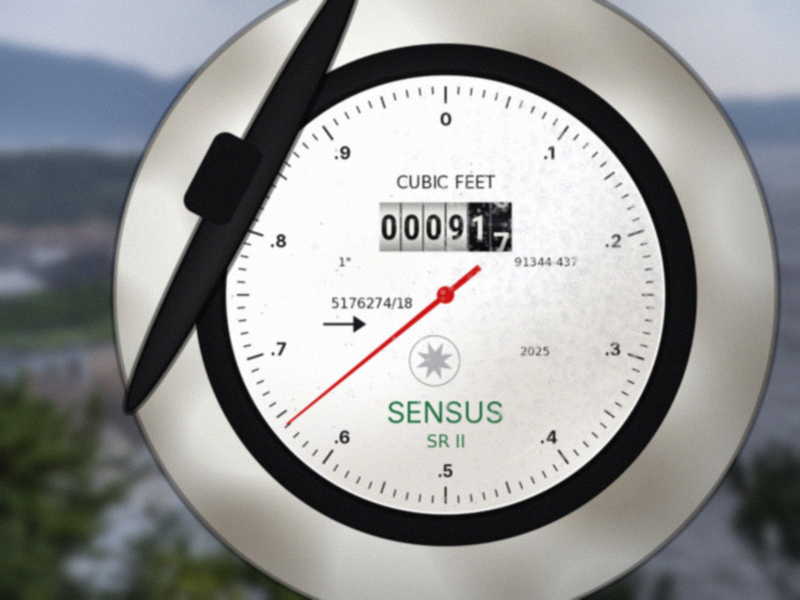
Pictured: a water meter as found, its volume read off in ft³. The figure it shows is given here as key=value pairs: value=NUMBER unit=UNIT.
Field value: value=916.64 unit=ft³
